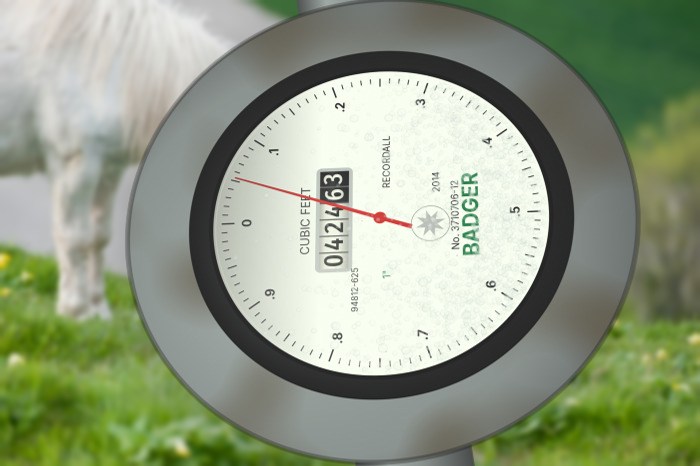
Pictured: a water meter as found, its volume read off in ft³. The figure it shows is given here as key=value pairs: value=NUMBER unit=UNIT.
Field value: value=42463.05 unit=ft³
